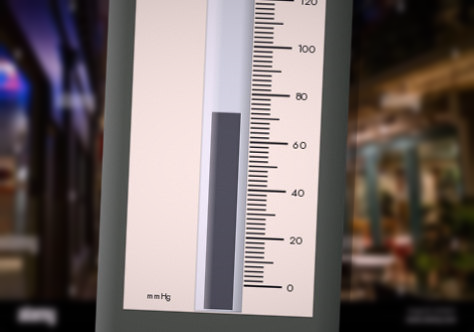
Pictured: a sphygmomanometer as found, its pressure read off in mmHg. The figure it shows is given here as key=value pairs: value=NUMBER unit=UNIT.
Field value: value=72 unit=mmHg
